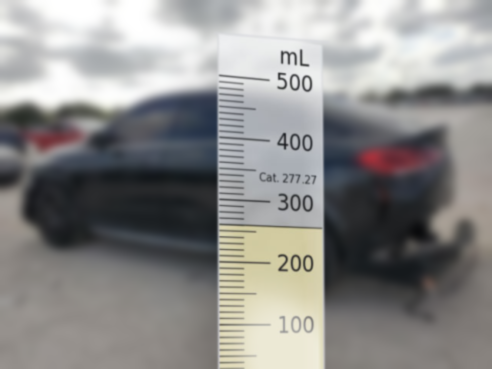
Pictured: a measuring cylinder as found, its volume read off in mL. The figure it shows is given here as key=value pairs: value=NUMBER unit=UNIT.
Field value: value=260 unit=mL
